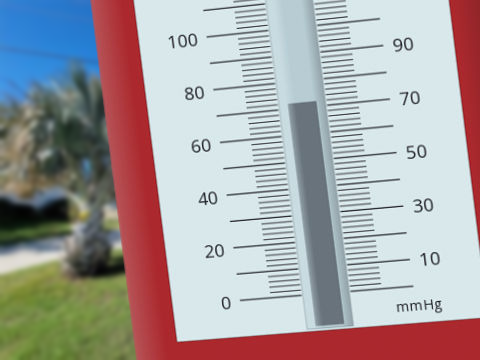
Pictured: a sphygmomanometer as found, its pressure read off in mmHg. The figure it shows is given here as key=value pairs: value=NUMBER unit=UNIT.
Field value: value=72 unit=mmHg
